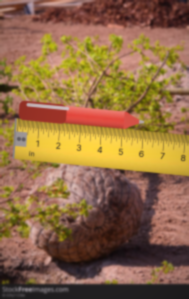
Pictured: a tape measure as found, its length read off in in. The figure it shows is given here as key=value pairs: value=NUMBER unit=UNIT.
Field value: value=6 unit=in
